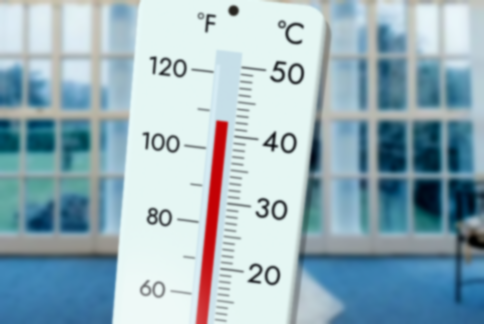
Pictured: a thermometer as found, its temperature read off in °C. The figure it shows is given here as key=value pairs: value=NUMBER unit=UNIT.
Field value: value=42 unit=°C
